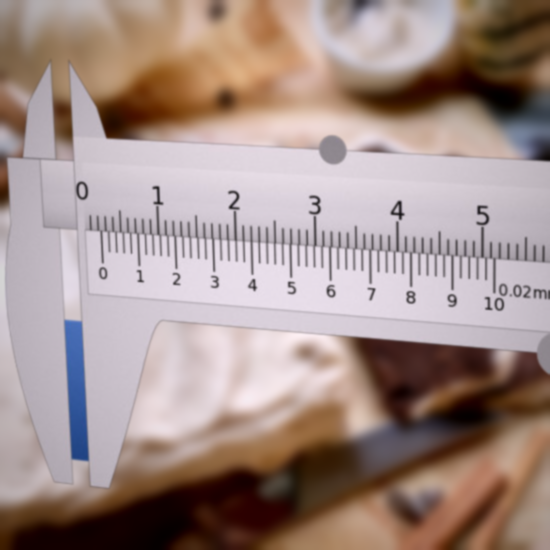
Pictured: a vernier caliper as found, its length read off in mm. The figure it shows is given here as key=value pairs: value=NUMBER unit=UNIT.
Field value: value=2.4 unit=mm
